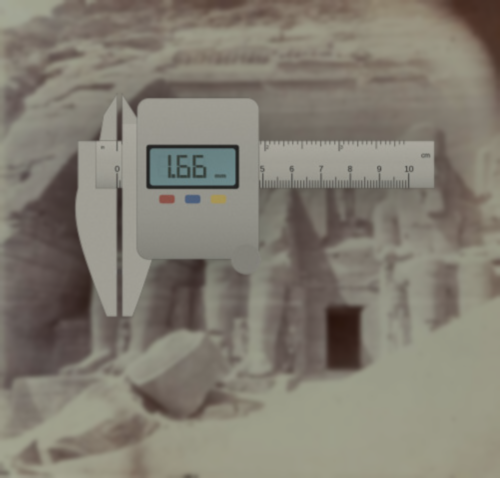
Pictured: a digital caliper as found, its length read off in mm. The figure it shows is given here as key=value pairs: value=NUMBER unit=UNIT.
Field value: value=1.66 unit=mm
